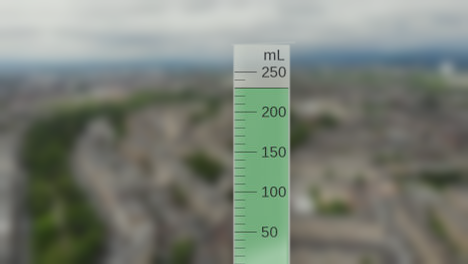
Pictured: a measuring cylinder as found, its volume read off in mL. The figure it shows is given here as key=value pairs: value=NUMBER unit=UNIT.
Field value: value=230 unit=mL
